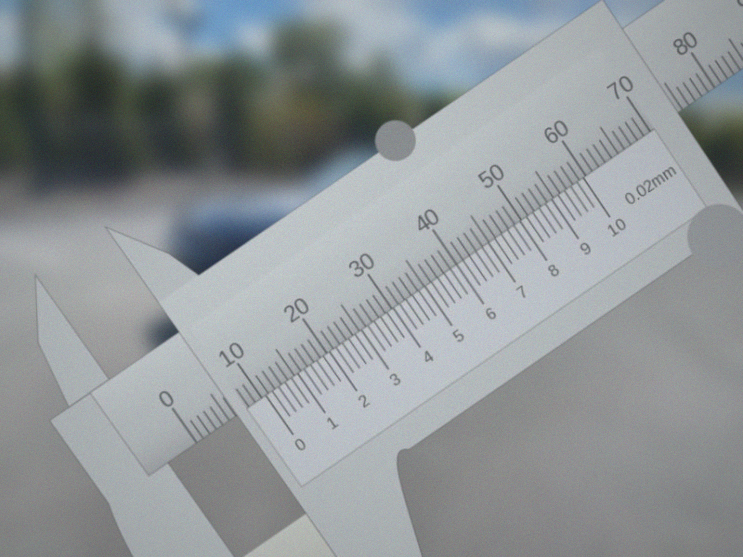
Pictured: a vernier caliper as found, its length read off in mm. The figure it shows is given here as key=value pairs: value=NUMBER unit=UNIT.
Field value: value=10.6 unit=mm
